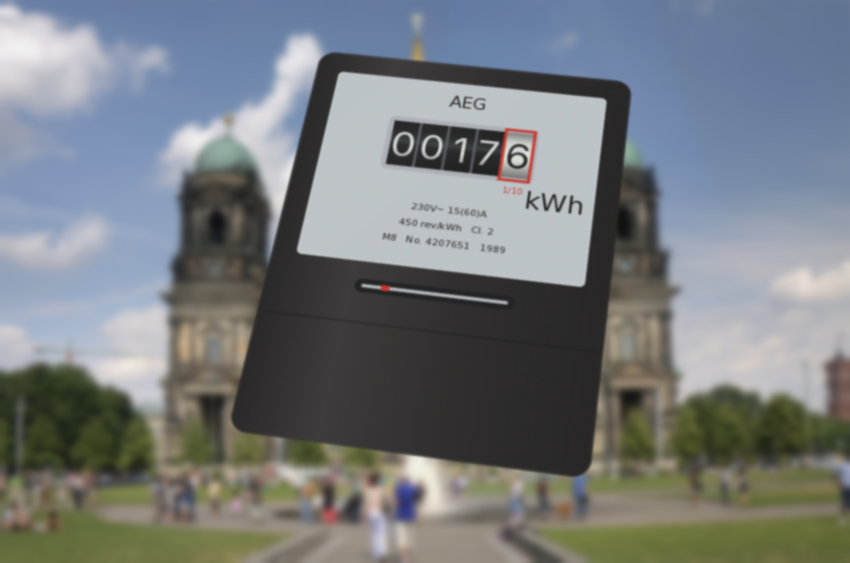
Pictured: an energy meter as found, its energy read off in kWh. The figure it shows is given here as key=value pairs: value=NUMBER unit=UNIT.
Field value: value=17.6 unit=kWh
